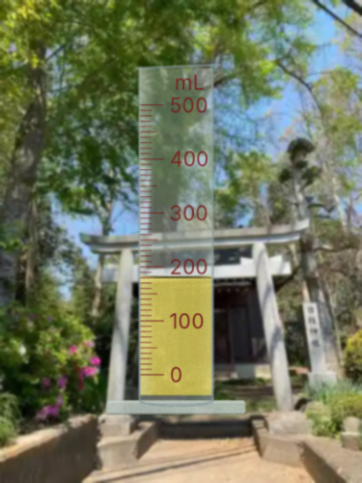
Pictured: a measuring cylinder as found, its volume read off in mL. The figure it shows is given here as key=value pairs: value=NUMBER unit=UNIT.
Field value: value=180 unit=mL
